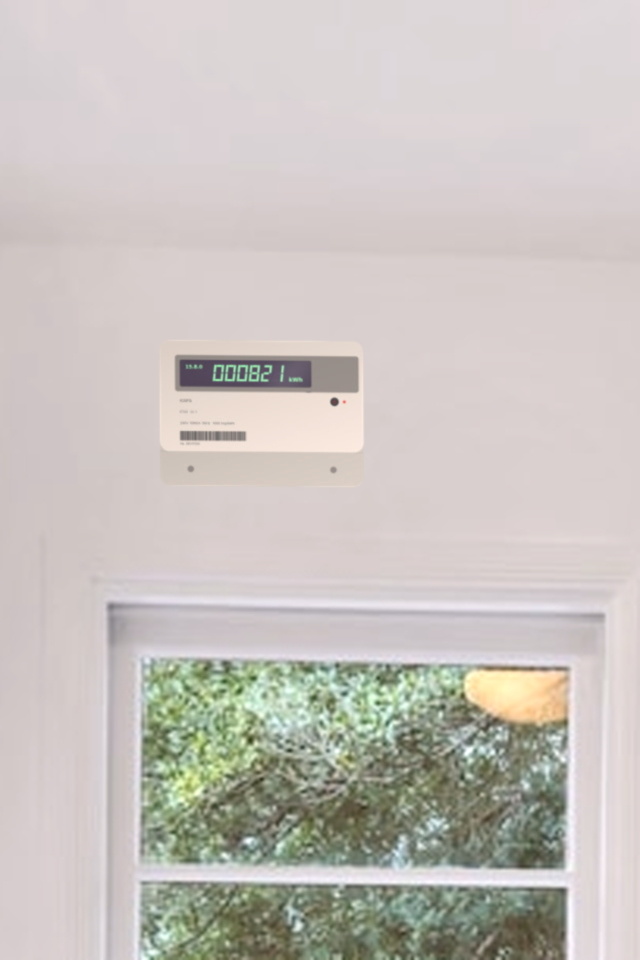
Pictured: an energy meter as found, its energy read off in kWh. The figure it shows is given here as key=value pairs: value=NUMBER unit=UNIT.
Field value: value=821 unit=kWh
